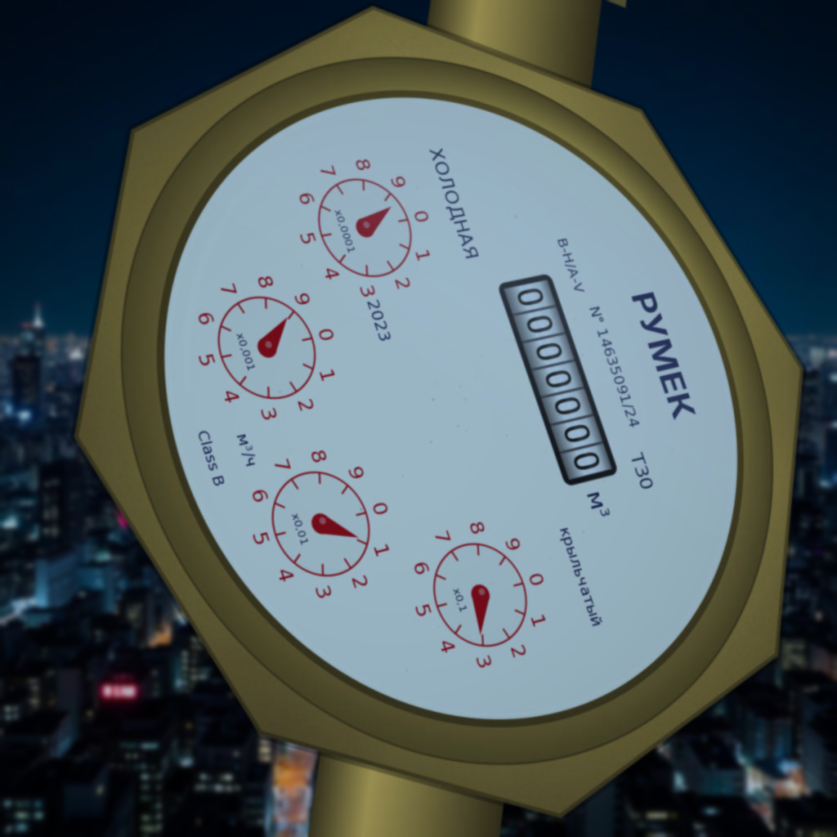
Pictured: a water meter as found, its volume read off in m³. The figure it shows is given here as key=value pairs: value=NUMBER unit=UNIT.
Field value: value=0.3089 unit=m³
